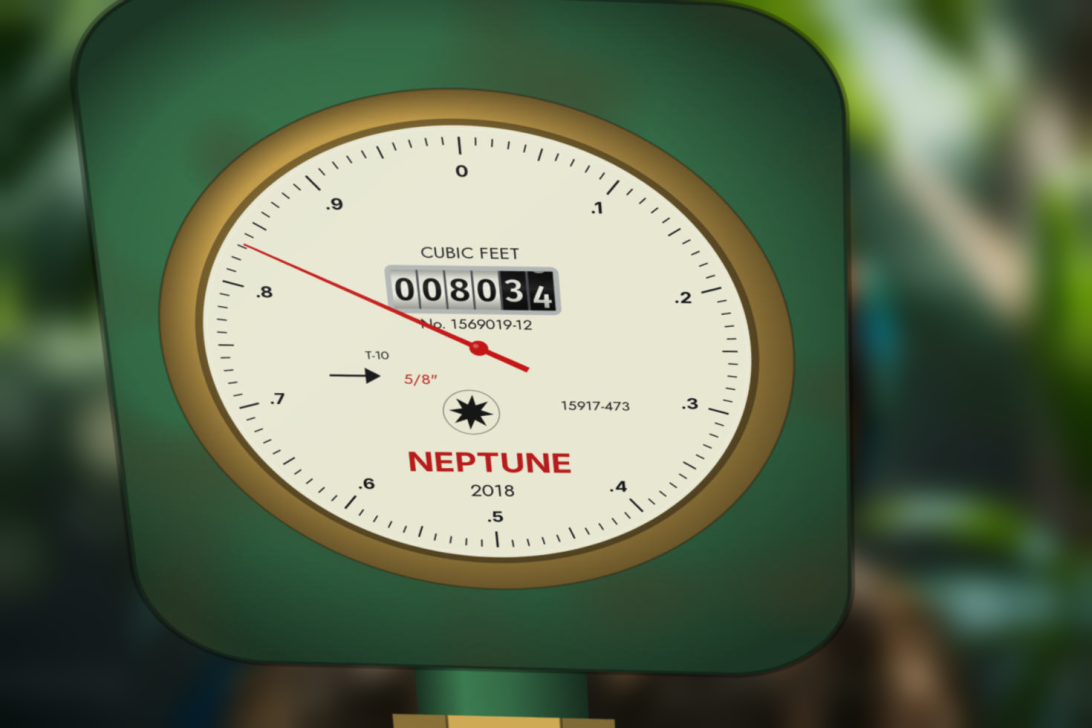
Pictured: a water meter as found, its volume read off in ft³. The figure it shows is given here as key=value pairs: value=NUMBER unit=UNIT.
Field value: value=8033.83 unit=ft³
